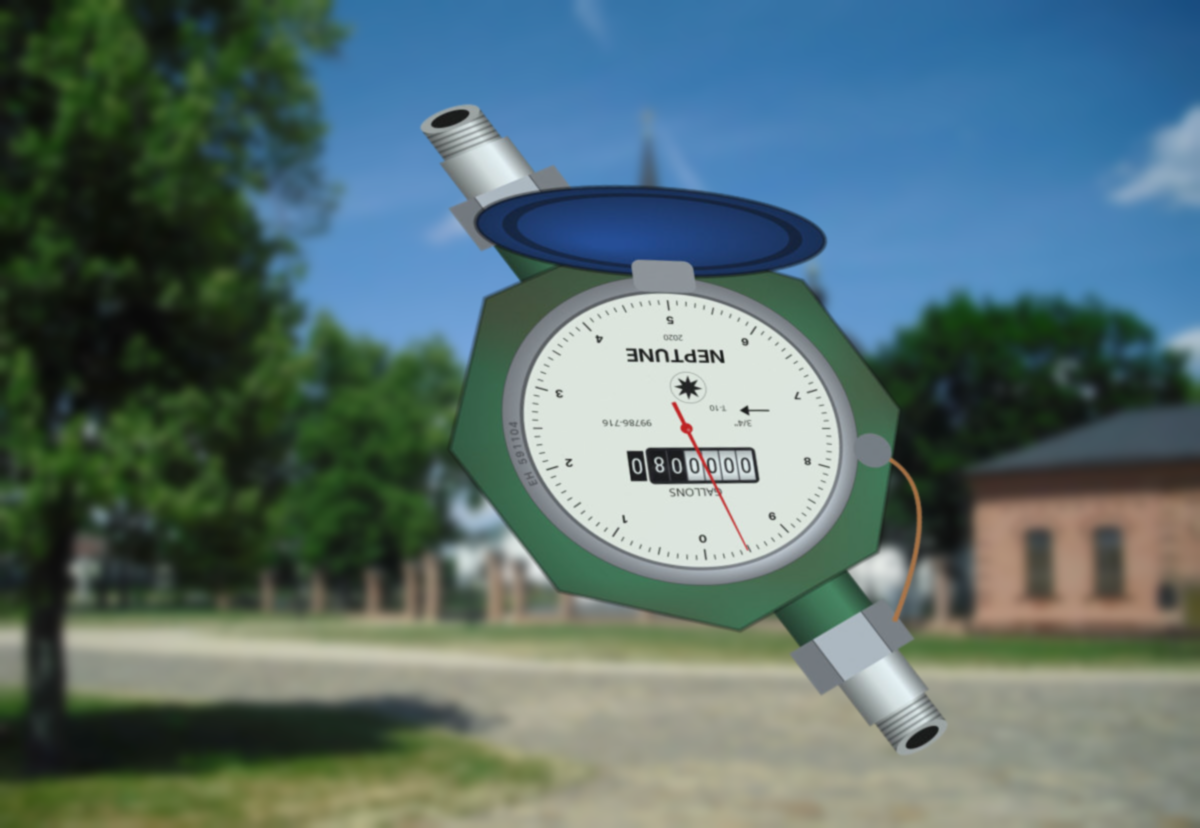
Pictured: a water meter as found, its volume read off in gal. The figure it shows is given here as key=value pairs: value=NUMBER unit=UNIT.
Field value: value=79.5 unit=gal
